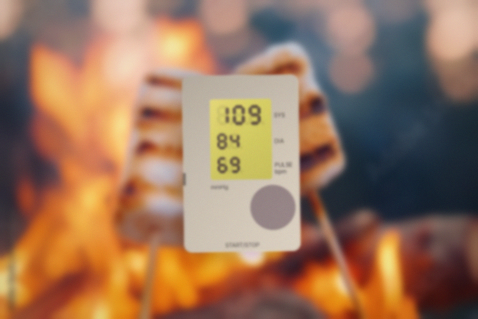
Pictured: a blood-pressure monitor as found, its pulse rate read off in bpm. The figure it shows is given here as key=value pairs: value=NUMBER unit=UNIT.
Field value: value=69 unit=bpm
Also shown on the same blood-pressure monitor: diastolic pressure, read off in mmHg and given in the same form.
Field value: value=84 unit=mmHg
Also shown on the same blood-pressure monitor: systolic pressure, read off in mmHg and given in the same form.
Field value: value=109 unit=mmHg
